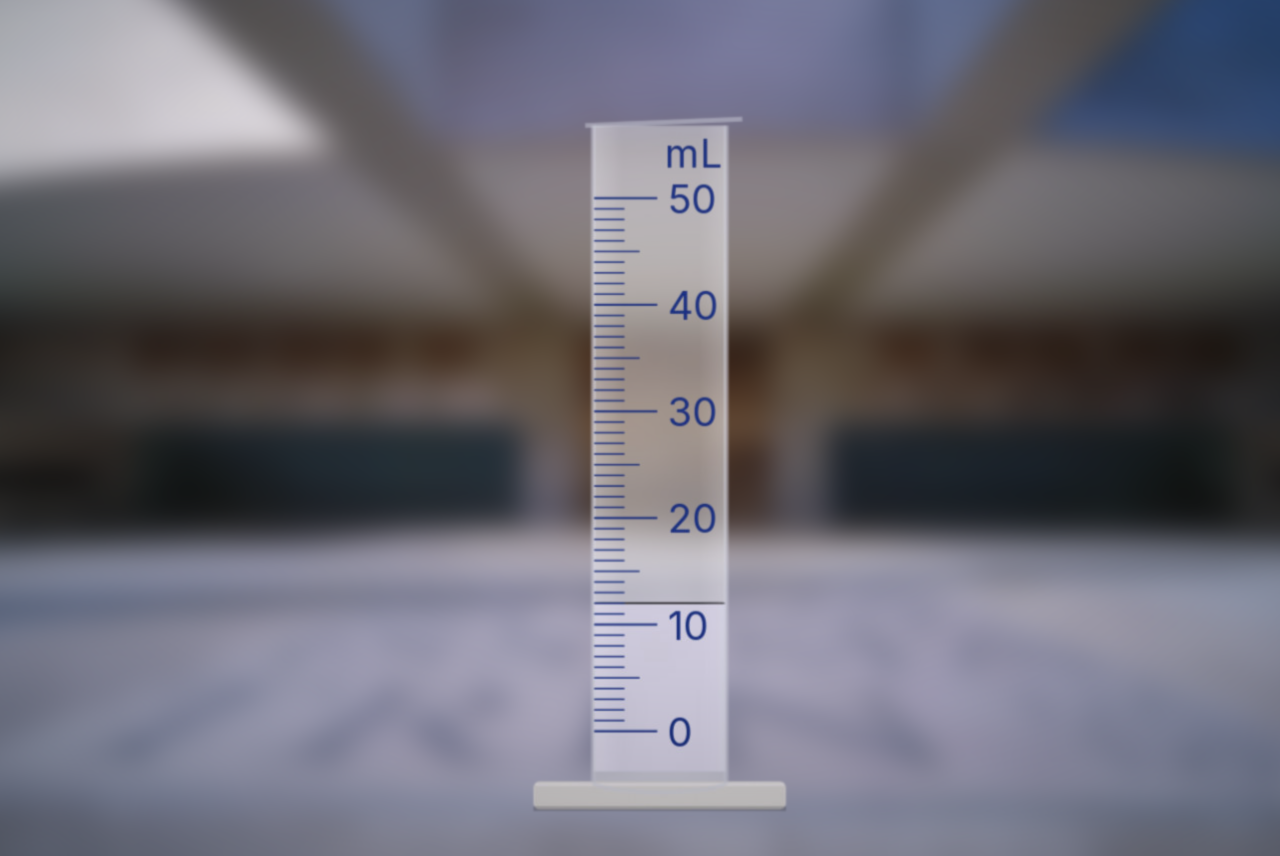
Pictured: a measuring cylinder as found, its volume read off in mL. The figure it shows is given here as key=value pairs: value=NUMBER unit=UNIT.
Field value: value=12 unit=mL
